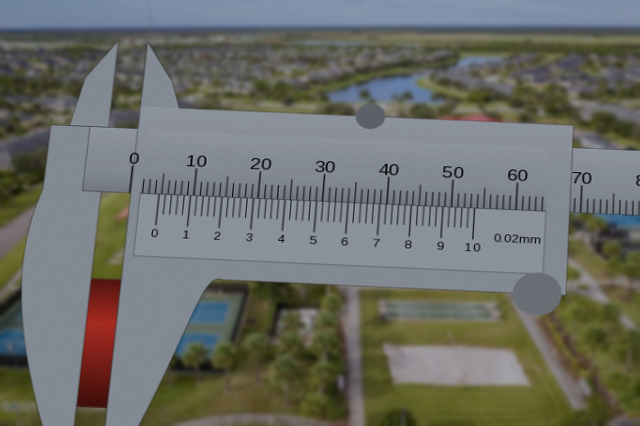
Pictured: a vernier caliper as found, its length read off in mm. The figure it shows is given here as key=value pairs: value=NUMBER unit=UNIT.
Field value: value=4.6 unit=mm
